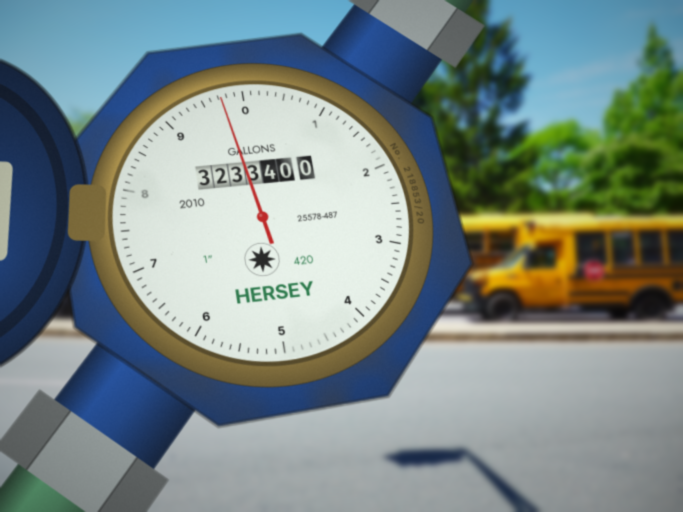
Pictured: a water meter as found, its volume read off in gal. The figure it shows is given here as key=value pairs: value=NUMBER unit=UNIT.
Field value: value=3233399.7 unit=gal
